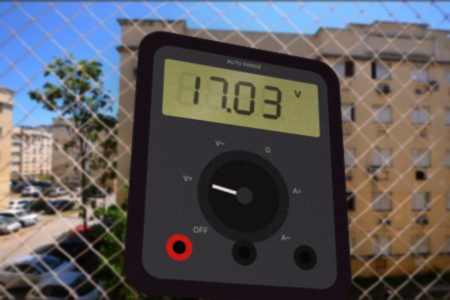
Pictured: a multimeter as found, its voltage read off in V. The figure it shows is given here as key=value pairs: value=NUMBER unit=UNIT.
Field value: value=17.03 unit=V
